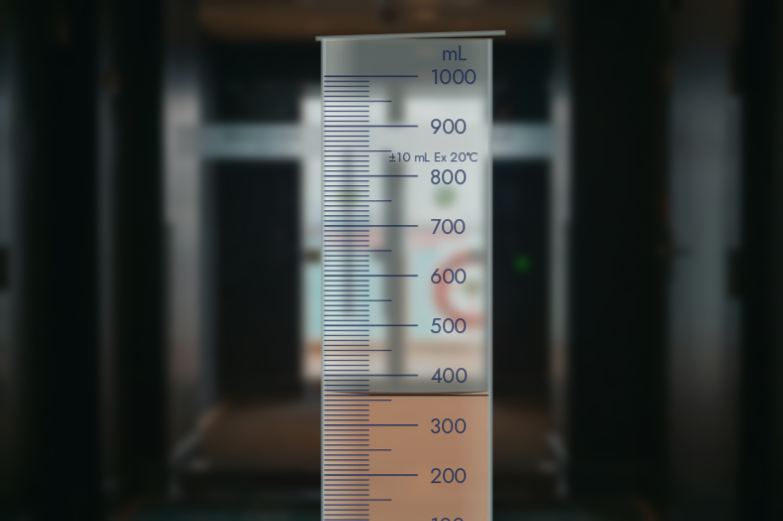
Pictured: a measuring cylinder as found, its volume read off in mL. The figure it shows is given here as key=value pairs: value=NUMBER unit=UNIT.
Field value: value=360 unit=mL
